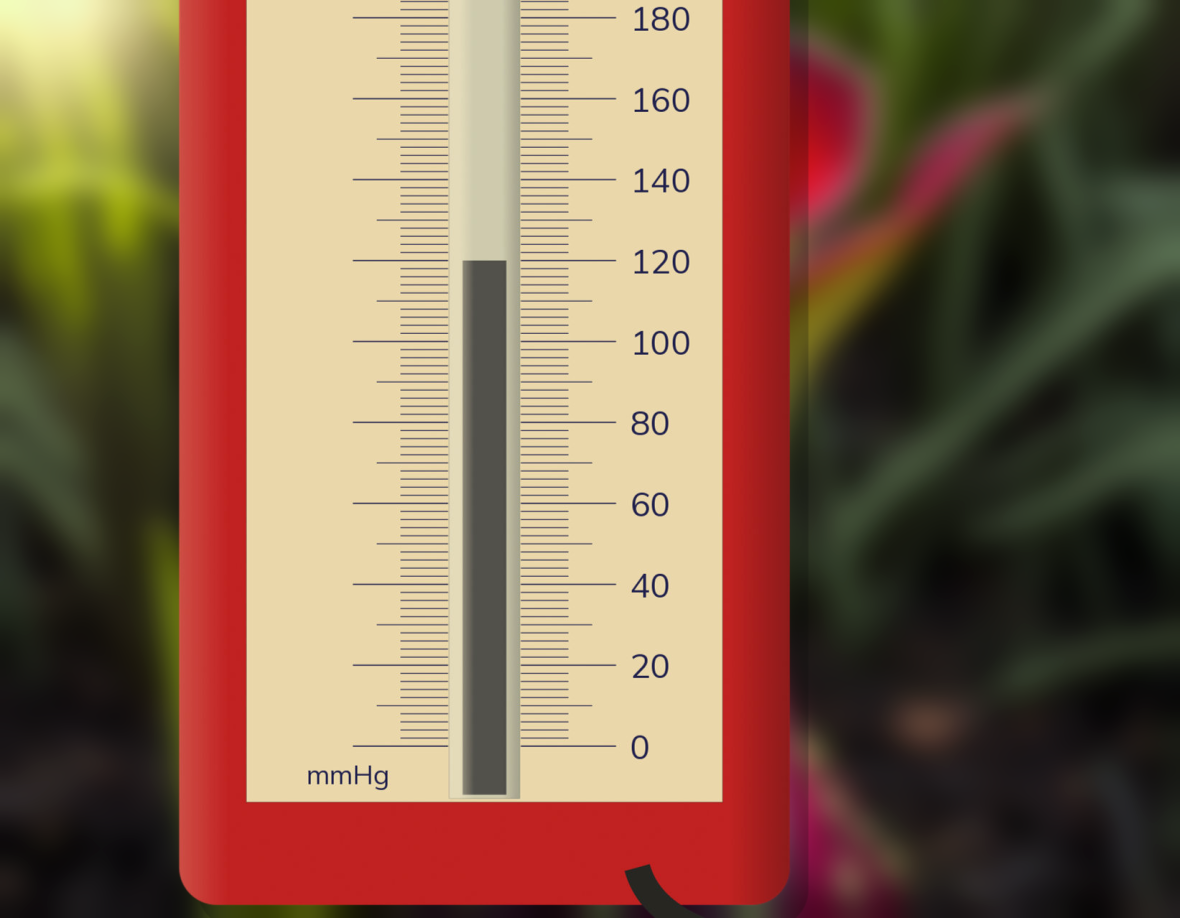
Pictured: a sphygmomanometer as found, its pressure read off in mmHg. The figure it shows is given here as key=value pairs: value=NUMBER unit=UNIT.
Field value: value=120 unit=mmHg
